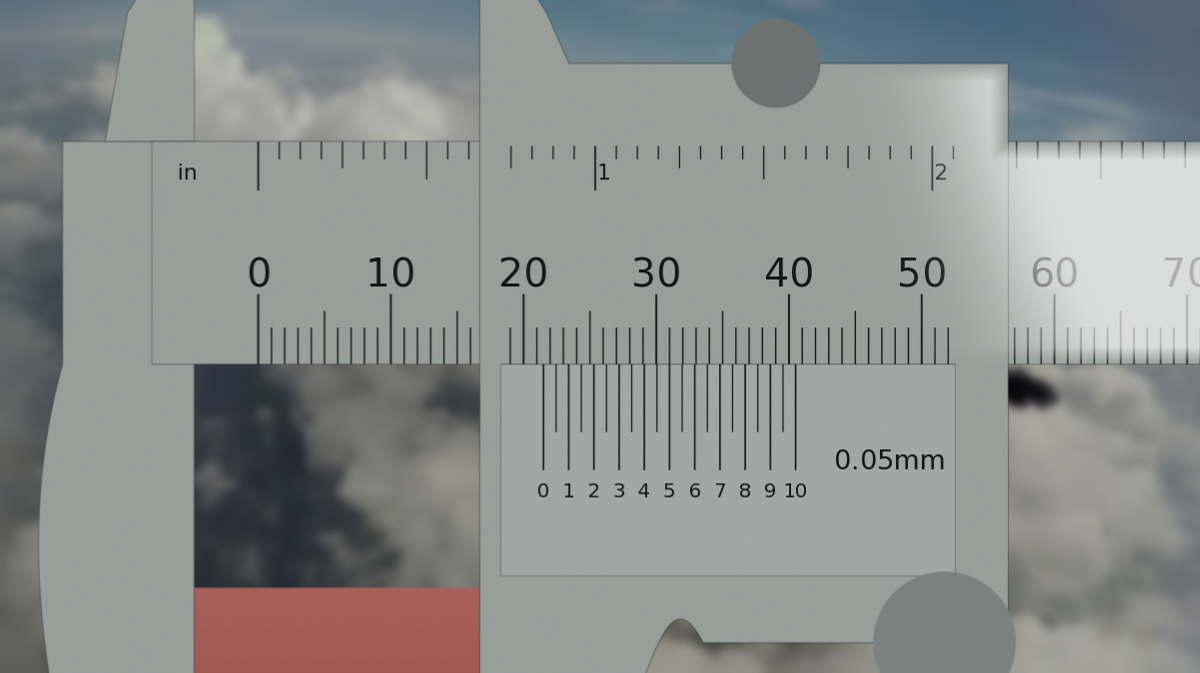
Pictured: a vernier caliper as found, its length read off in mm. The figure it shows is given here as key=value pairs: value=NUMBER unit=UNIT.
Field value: value=21.5 unit=mm
